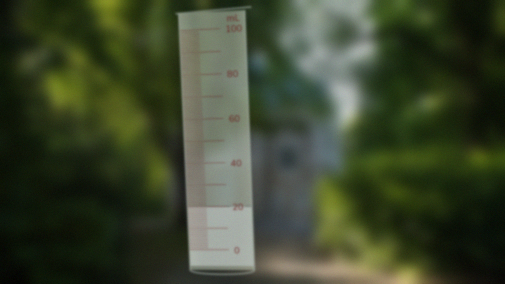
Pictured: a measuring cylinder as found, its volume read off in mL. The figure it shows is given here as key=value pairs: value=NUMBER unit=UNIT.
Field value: value=20 unit=mL
